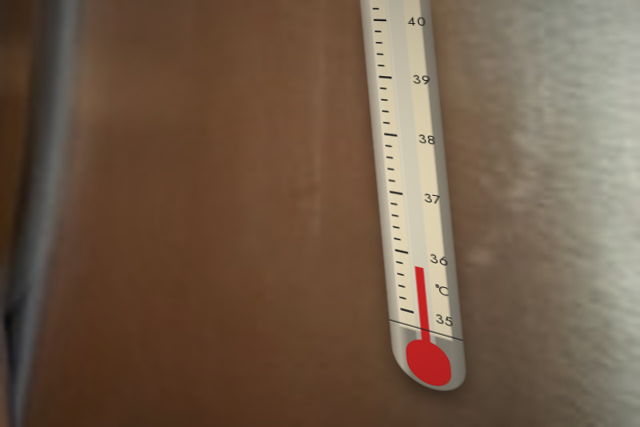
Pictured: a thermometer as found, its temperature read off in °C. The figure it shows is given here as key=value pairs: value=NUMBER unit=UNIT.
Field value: value=35.8 unit=°C
